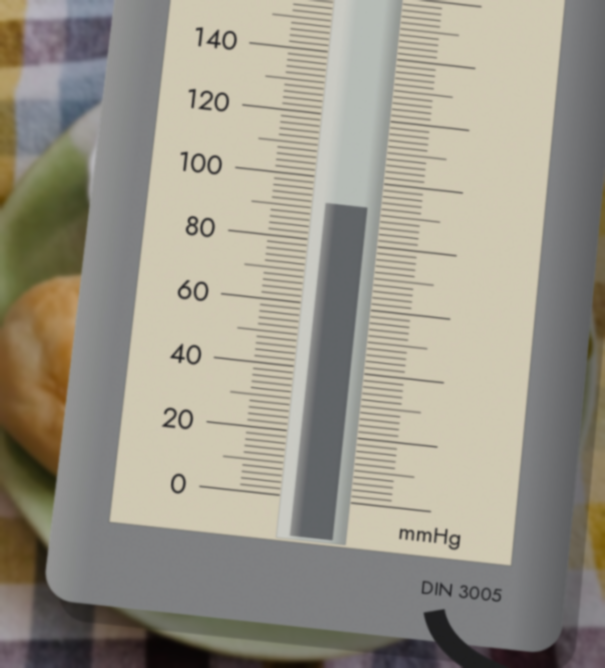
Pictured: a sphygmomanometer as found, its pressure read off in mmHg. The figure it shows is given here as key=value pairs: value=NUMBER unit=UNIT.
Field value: value=92 unit=mmHg
